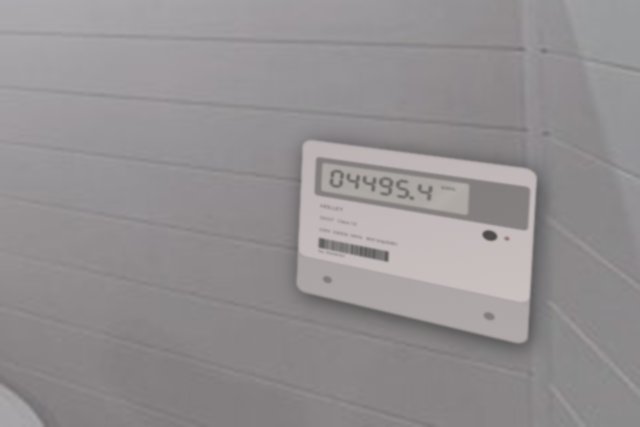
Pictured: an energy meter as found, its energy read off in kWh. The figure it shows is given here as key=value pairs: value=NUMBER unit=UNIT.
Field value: value=4495.4 unit=kWh
